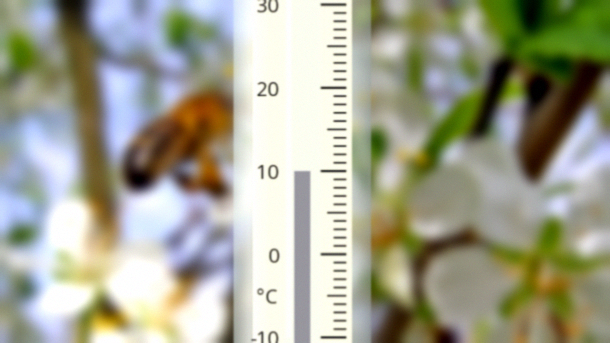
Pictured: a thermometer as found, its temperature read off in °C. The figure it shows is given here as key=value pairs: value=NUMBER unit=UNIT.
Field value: value=10 unit=°C
